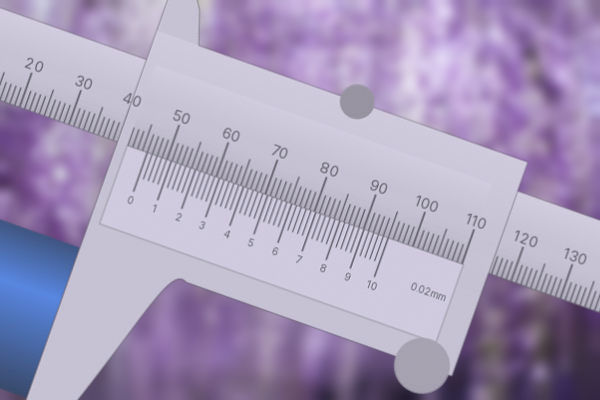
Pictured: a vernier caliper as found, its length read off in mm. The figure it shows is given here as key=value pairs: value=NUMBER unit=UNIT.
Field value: value=46.0 unit=mm
